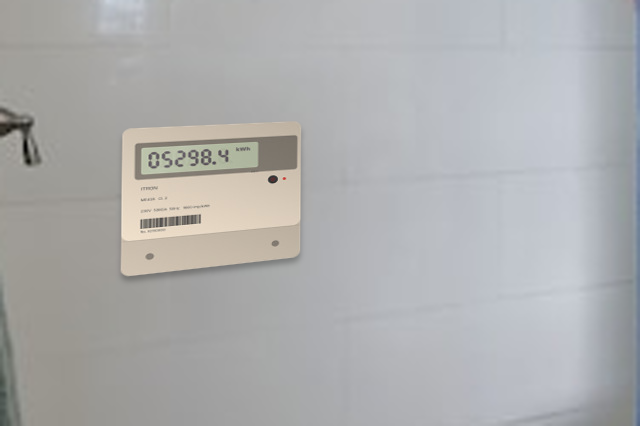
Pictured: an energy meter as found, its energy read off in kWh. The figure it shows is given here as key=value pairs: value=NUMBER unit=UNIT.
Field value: value=5298.4 unit=kWh
